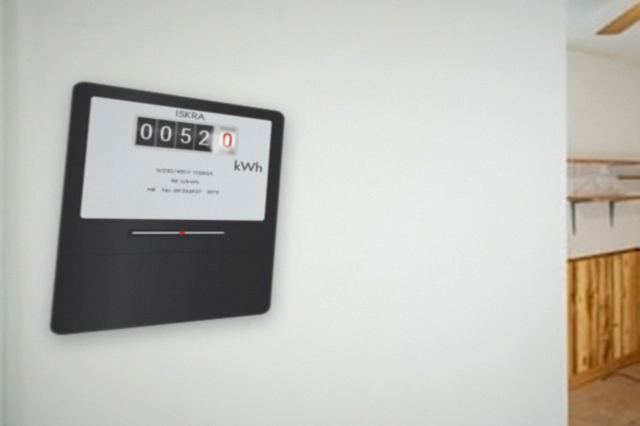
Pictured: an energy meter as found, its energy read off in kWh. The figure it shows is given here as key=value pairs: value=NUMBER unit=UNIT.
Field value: value=52.0 unit=kWh
